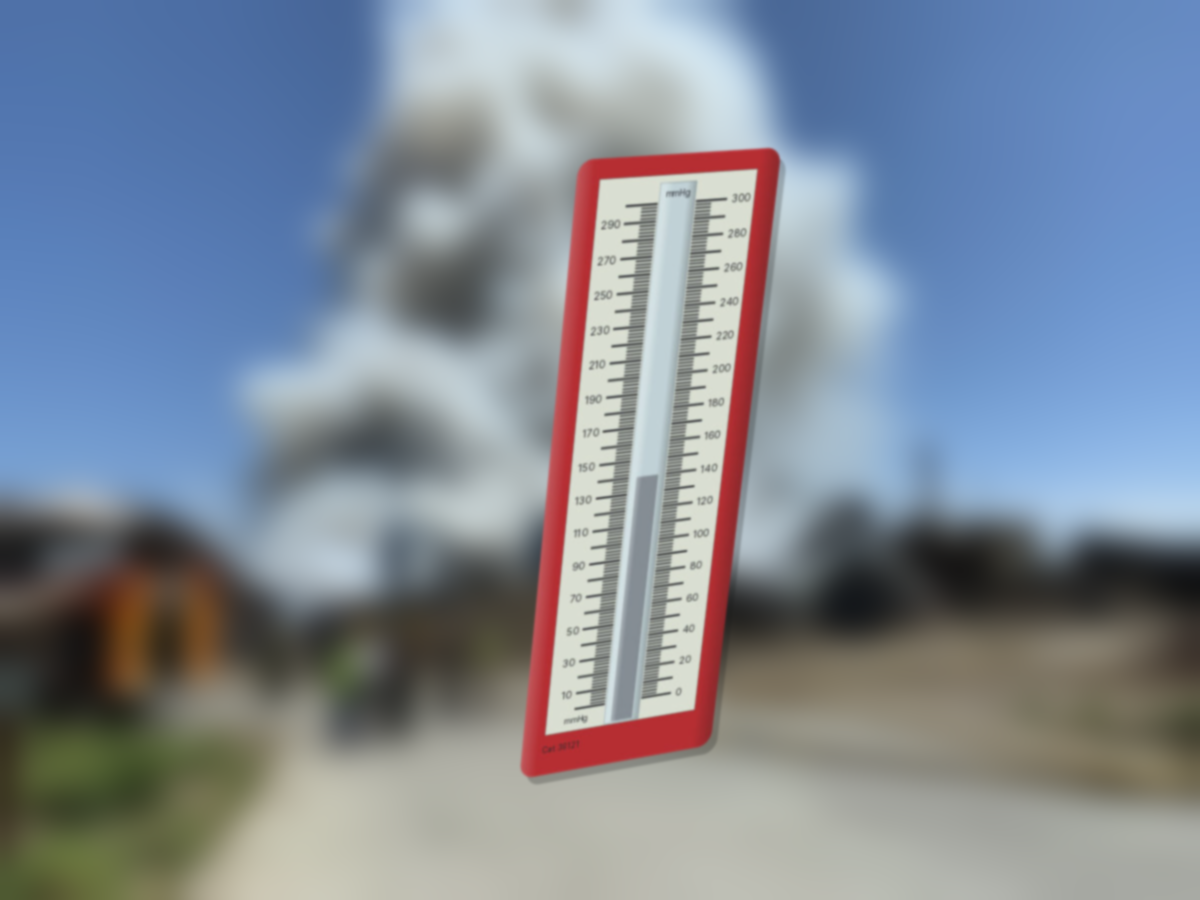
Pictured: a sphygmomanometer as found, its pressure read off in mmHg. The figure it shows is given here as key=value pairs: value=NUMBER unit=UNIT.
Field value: value=140 unit=mmHg
